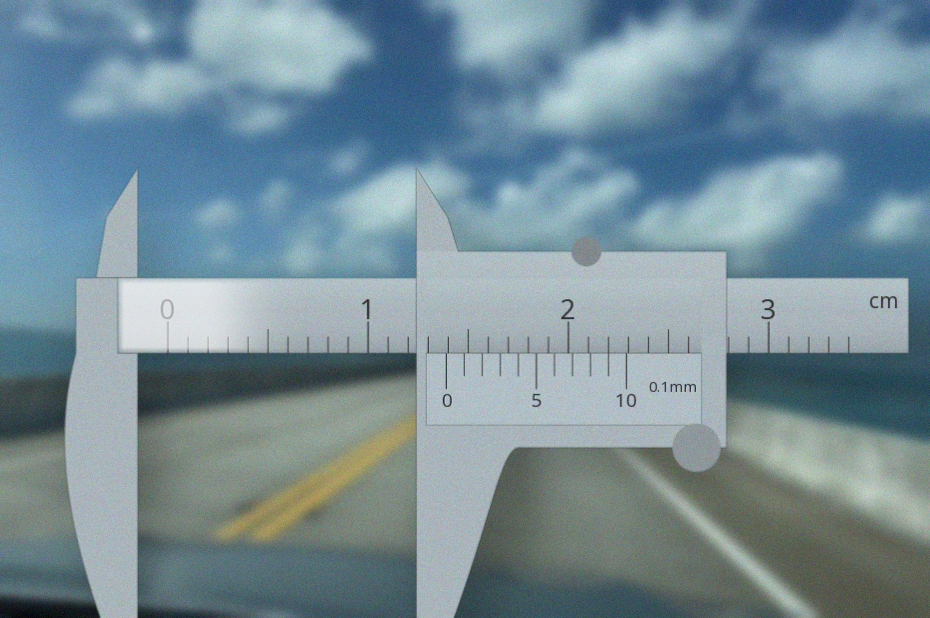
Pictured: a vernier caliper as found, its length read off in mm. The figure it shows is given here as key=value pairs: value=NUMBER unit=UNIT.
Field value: value=13.9 unit=mm
